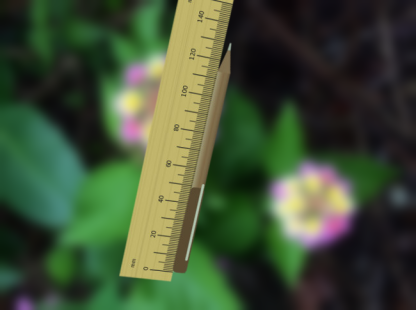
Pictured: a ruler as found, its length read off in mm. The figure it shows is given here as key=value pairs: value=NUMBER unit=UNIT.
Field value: value=130 unit=mm
